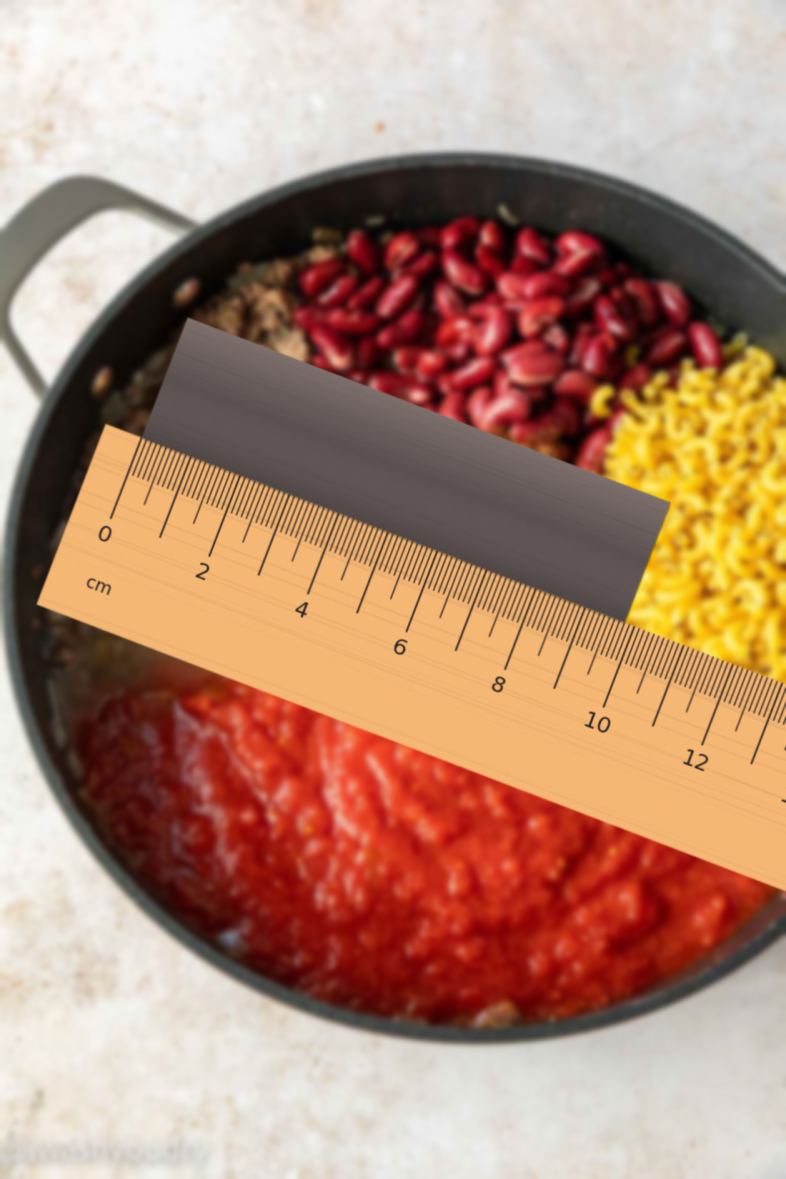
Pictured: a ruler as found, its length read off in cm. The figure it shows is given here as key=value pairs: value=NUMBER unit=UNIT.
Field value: value=9.8 unit=cm
